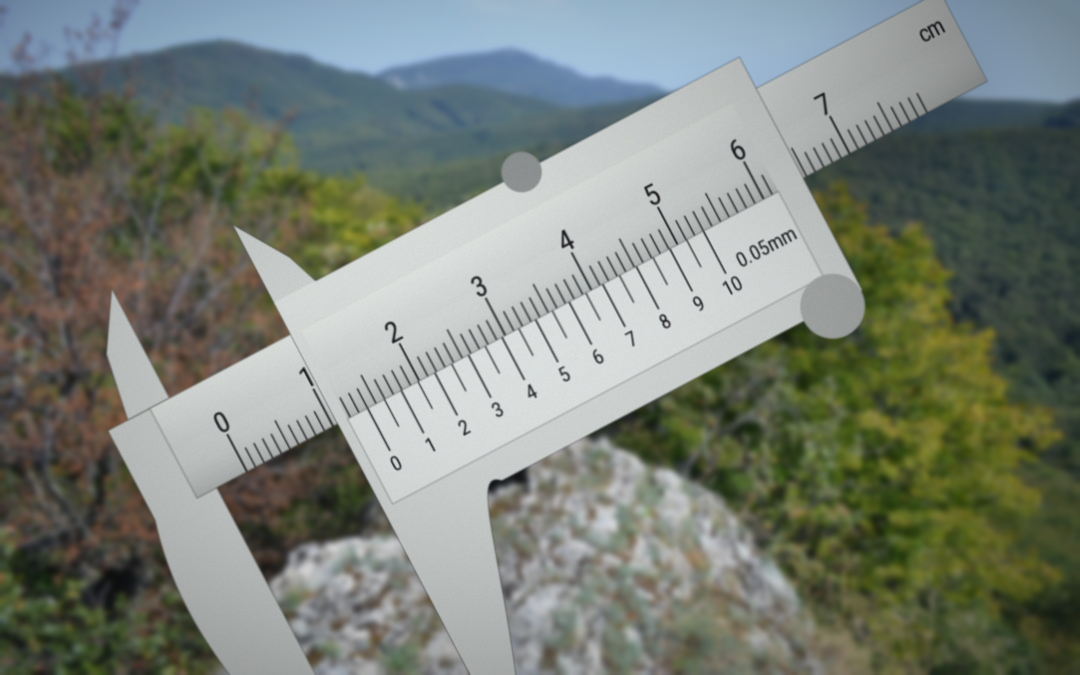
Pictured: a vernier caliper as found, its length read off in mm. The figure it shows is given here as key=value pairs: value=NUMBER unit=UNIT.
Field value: value=14.0 unit=mm
